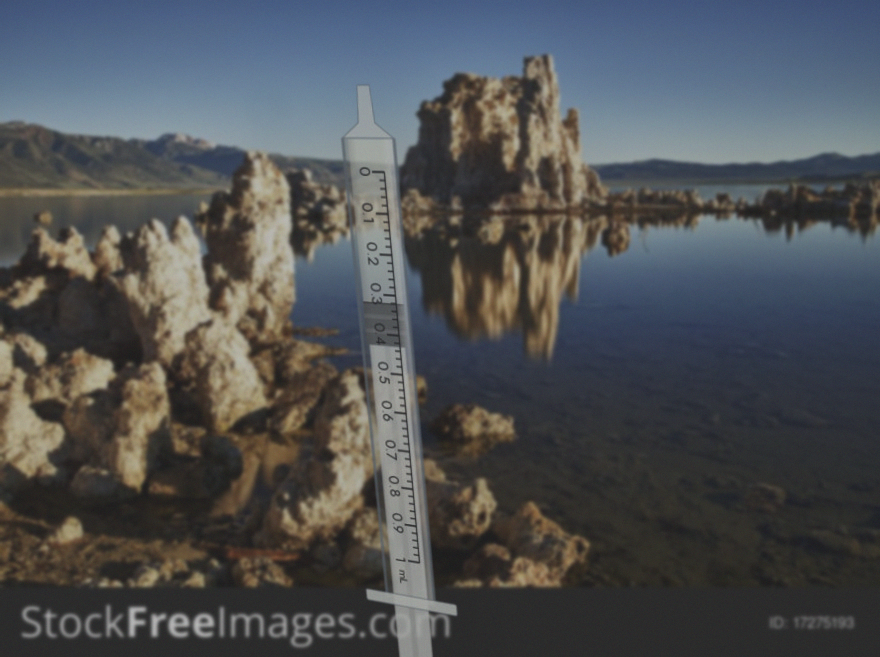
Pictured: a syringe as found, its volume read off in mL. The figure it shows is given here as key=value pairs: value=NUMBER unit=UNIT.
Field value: value=0.32 unit=mL
